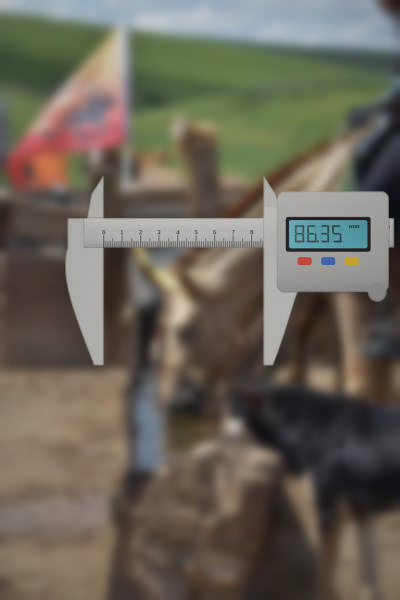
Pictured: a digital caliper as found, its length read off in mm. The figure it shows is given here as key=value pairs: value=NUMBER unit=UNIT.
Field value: value=86.35 unit=mm
